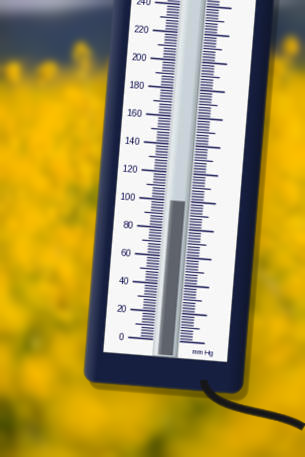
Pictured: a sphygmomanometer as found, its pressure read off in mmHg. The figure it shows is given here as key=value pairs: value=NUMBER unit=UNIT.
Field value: value=100 unit=mmHg
